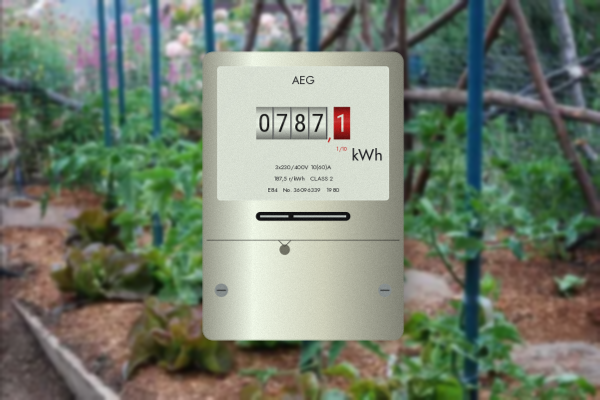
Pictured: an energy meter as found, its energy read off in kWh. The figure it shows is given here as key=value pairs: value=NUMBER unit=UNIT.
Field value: value=787.1 unit=kWh
